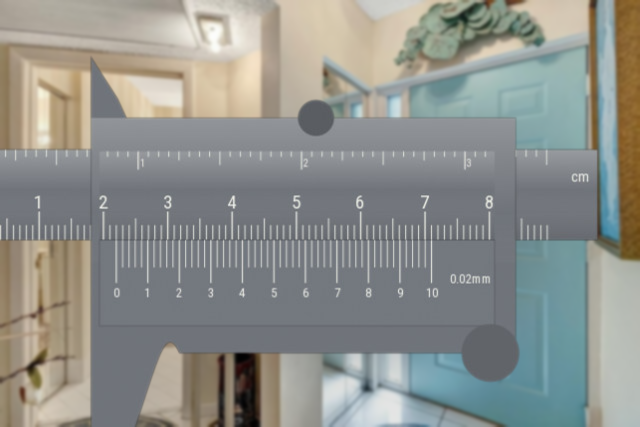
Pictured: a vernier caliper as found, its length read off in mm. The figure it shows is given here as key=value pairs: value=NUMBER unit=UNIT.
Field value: value=22.0 unit=mm
